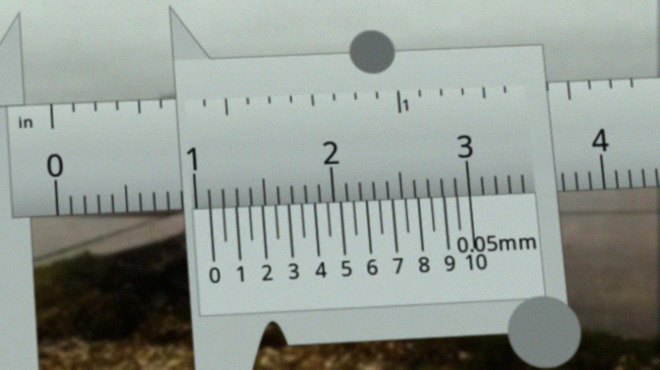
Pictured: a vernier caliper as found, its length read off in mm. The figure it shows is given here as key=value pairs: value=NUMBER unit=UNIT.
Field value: value=11.0 unit=mm
